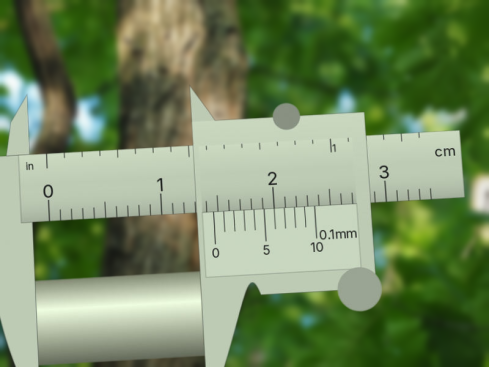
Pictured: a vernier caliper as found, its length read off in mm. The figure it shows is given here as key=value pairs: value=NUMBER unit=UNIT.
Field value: value=14.6 unit=mm
